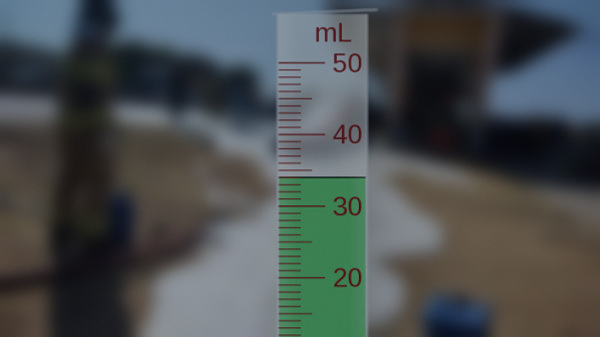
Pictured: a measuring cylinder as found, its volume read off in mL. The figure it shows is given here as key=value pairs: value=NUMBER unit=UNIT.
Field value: value=34 unit=mL
